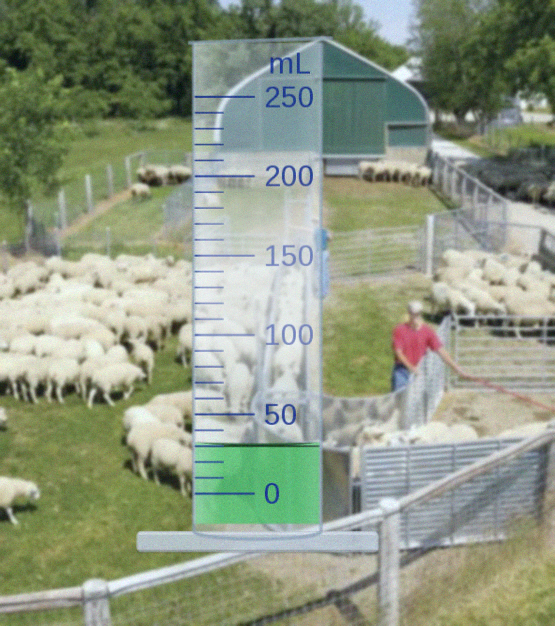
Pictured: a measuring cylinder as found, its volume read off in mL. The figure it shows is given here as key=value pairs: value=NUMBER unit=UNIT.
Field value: value=30 unit=mL
